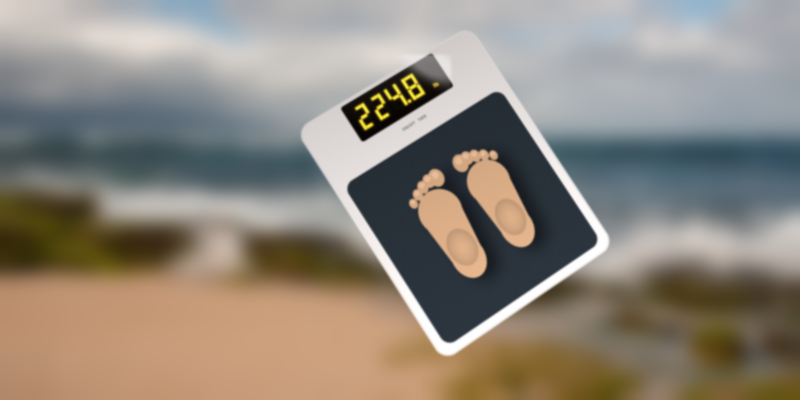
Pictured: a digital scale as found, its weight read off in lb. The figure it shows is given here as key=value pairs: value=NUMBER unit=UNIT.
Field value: value=224.8 unit=lb
